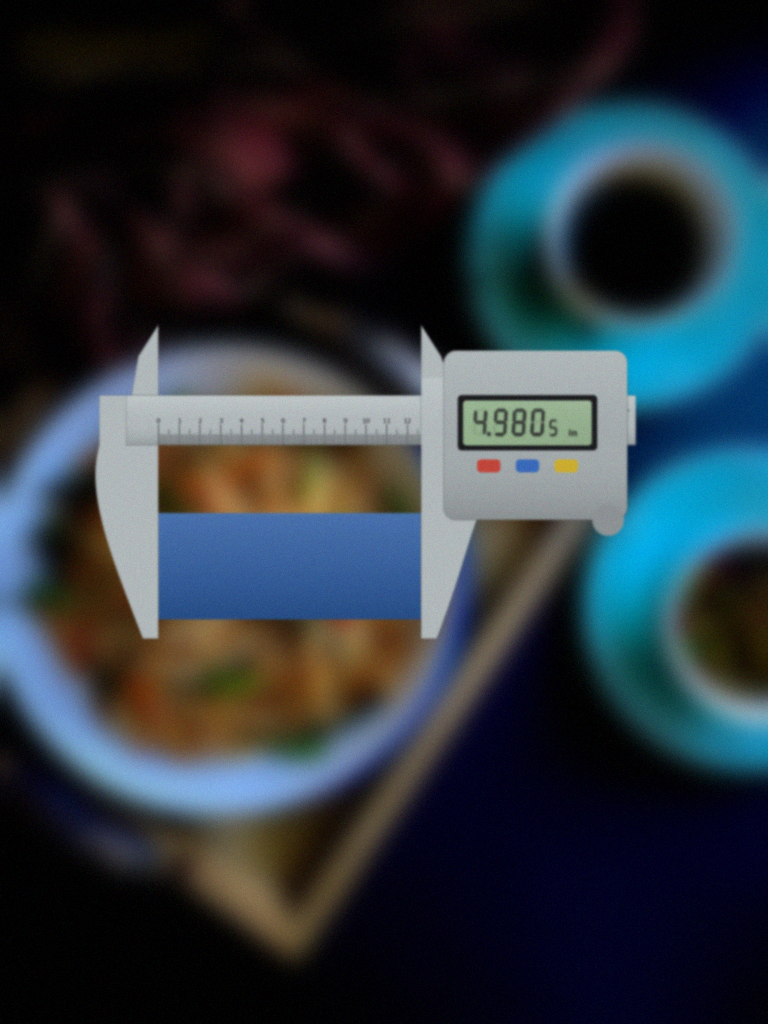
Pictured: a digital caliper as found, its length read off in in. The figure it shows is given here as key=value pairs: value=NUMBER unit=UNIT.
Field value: value=4.9805 unit=in
